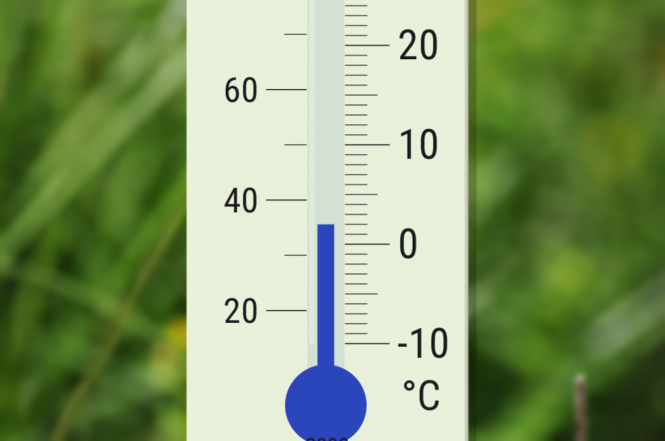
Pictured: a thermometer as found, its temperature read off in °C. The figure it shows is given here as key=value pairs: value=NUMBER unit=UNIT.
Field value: value=2 unit=°C
